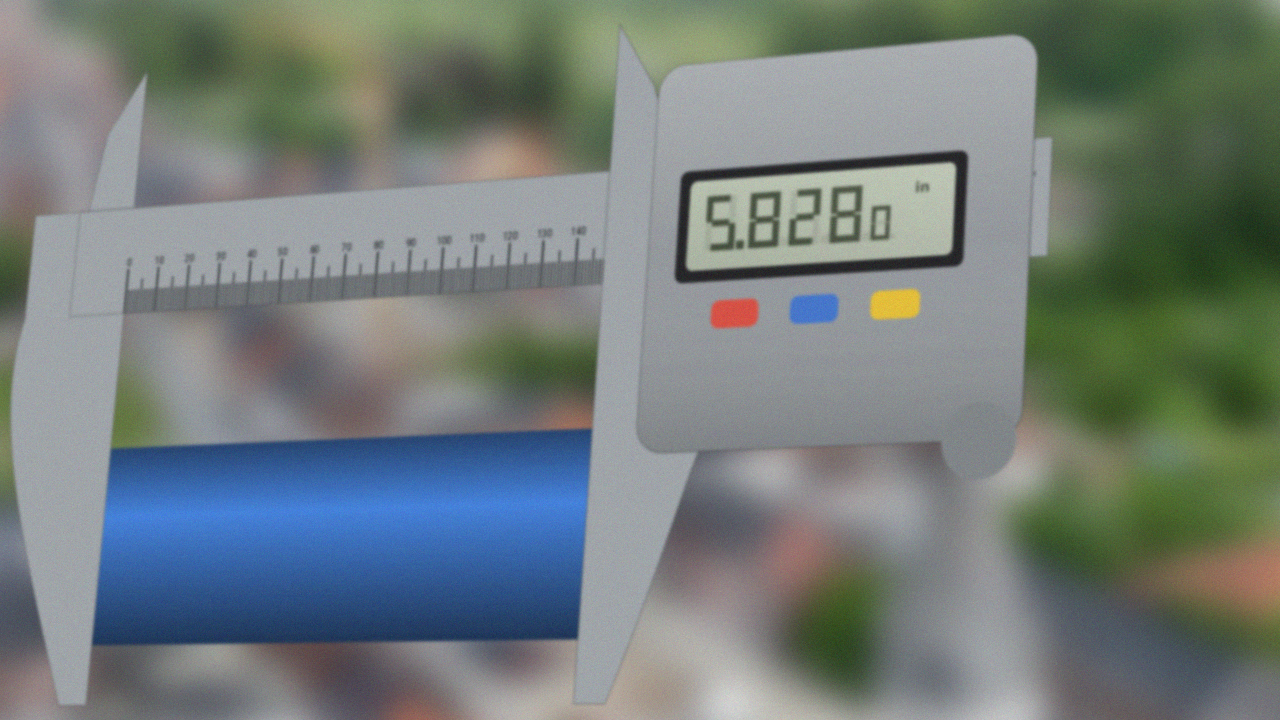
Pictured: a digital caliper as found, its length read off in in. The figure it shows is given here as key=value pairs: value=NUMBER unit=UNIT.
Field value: value=5.8280 unit=in
